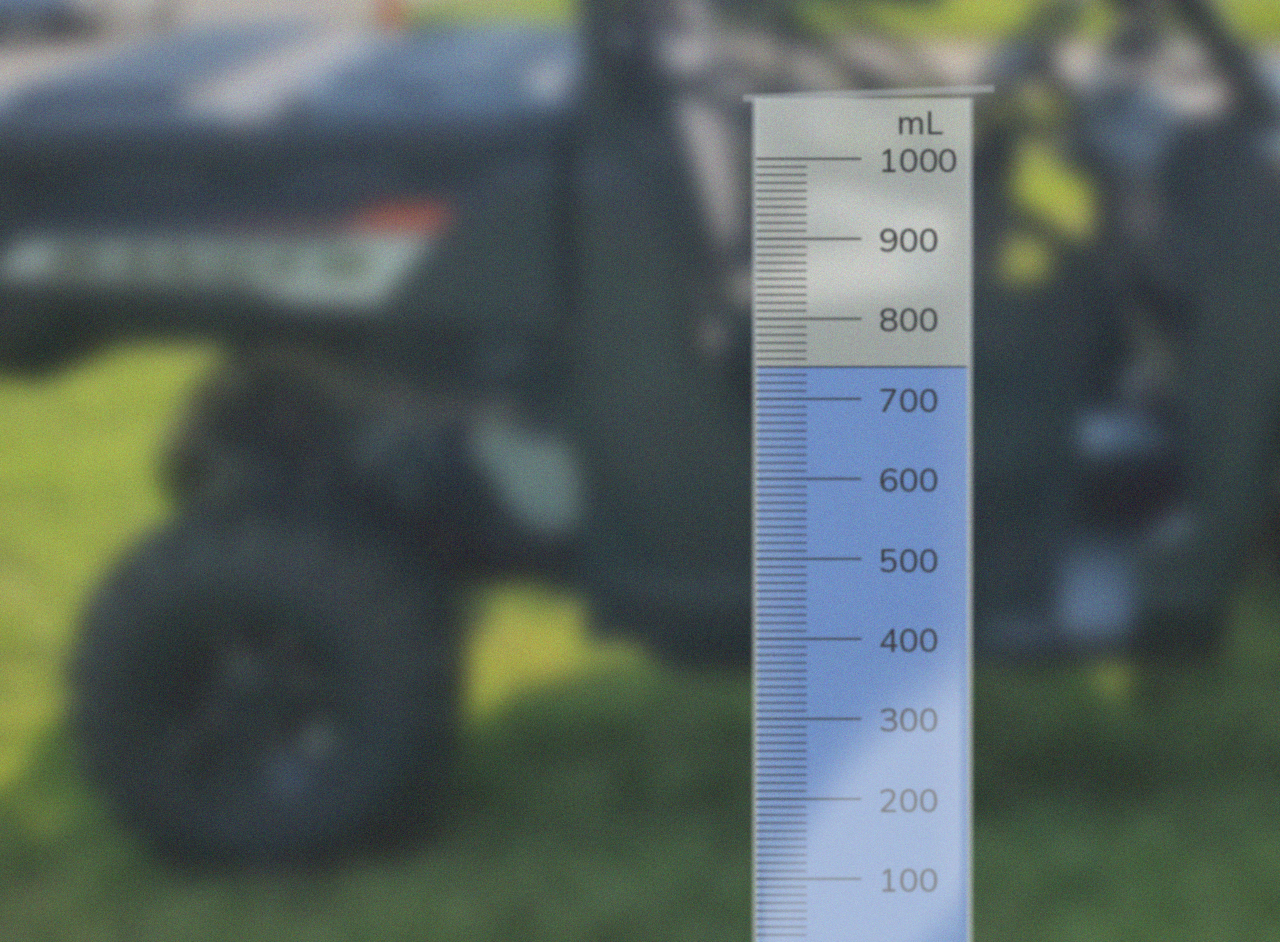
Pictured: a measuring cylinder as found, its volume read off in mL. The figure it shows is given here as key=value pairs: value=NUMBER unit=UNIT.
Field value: value=740 unit=mL
